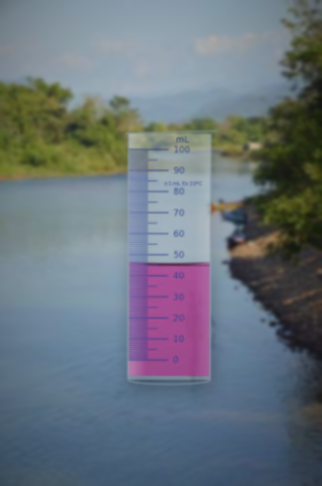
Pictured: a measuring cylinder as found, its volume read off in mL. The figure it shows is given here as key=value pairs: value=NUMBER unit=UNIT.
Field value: value=45 unit=mL
